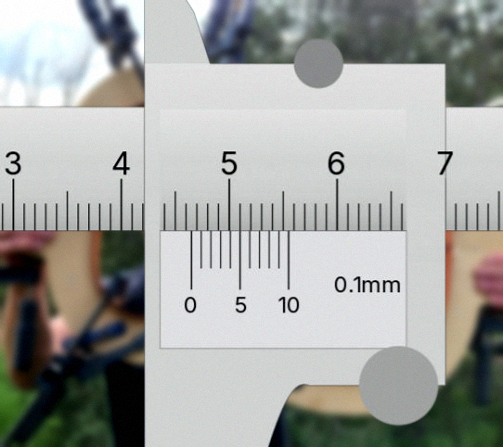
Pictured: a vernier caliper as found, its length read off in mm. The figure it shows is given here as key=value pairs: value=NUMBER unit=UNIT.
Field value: value=46.5 unit=mm
